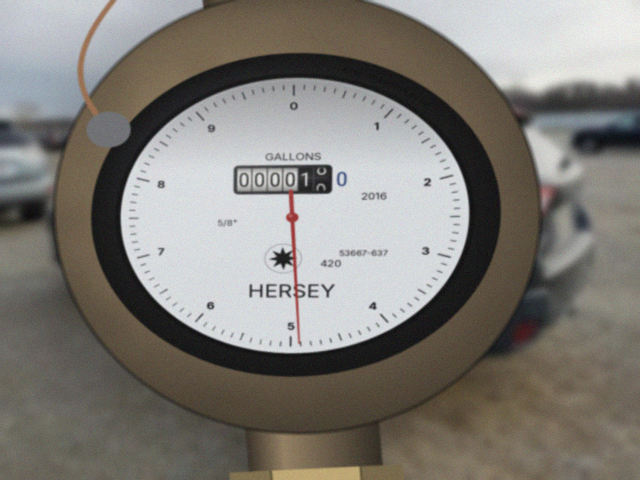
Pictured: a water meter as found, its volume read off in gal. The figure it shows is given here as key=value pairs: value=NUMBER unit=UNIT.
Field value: value=184.9 unit=gal
